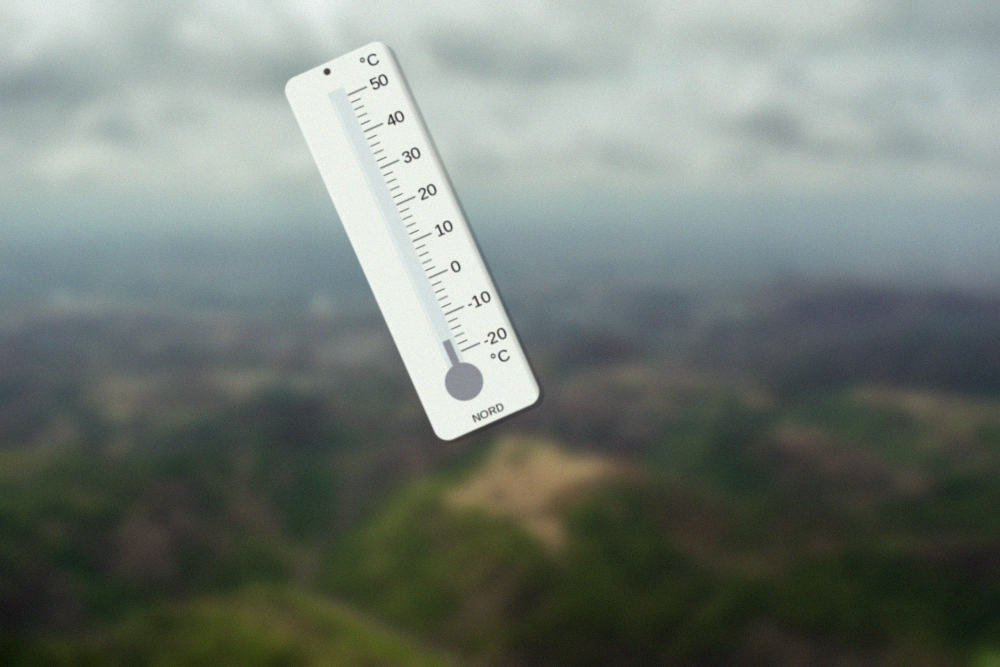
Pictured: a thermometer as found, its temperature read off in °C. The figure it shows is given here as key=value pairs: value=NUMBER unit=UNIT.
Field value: value=-16 unit=°C
